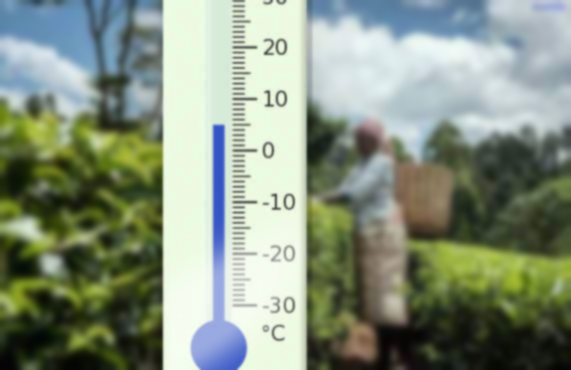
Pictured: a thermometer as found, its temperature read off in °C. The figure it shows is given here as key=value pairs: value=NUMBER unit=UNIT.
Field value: value=5 unit=°C
